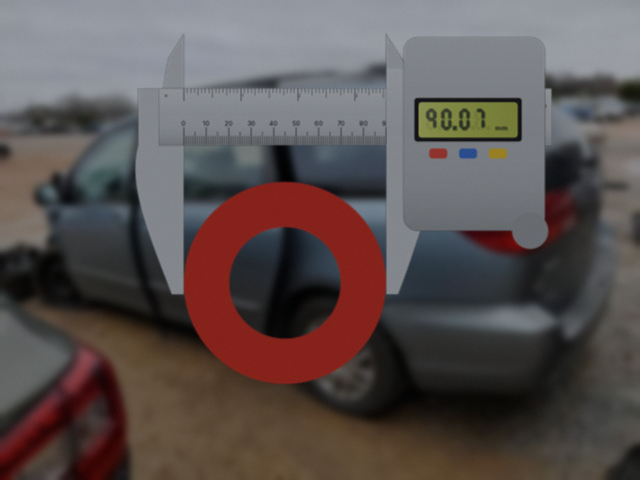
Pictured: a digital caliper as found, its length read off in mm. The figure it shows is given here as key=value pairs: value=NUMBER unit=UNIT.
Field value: value=90.07 unit=mm
